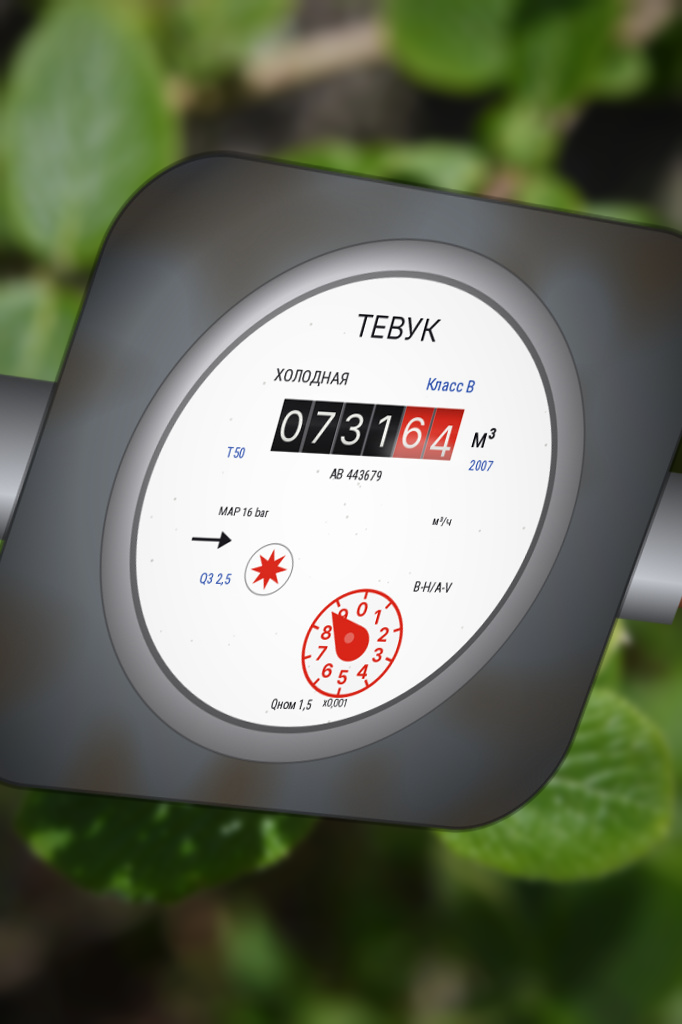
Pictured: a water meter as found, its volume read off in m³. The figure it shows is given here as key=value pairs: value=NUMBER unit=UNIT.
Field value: value=731.638 unit=m³
